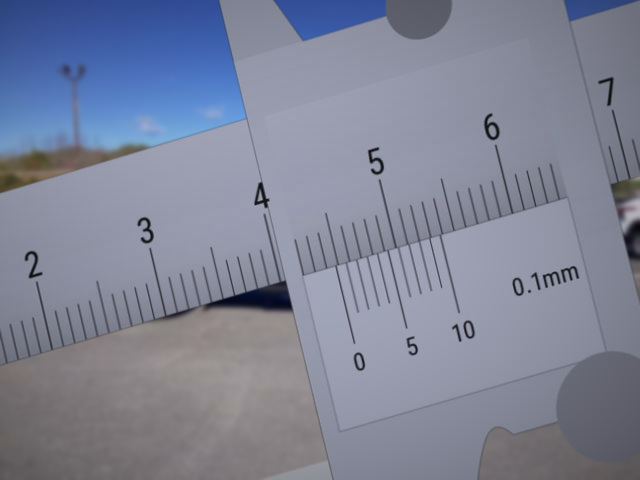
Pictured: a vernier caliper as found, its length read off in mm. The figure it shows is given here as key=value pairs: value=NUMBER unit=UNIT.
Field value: value=44.8 unit=mm
